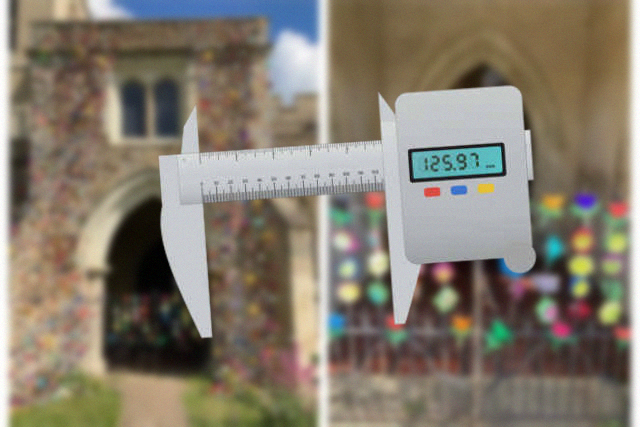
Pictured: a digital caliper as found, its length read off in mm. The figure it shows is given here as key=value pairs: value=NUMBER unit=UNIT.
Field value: value=125.97 unit=mm
